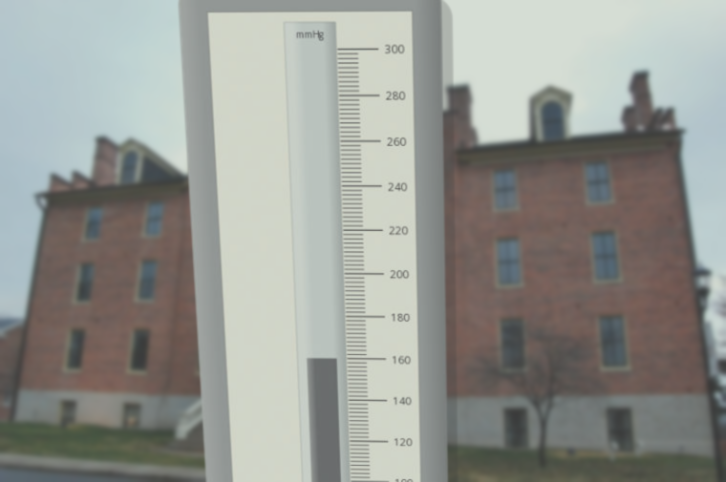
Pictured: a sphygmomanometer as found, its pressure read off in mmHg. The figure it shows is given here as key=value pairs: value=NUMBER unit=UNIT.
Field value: value=160 unit=mmHg
